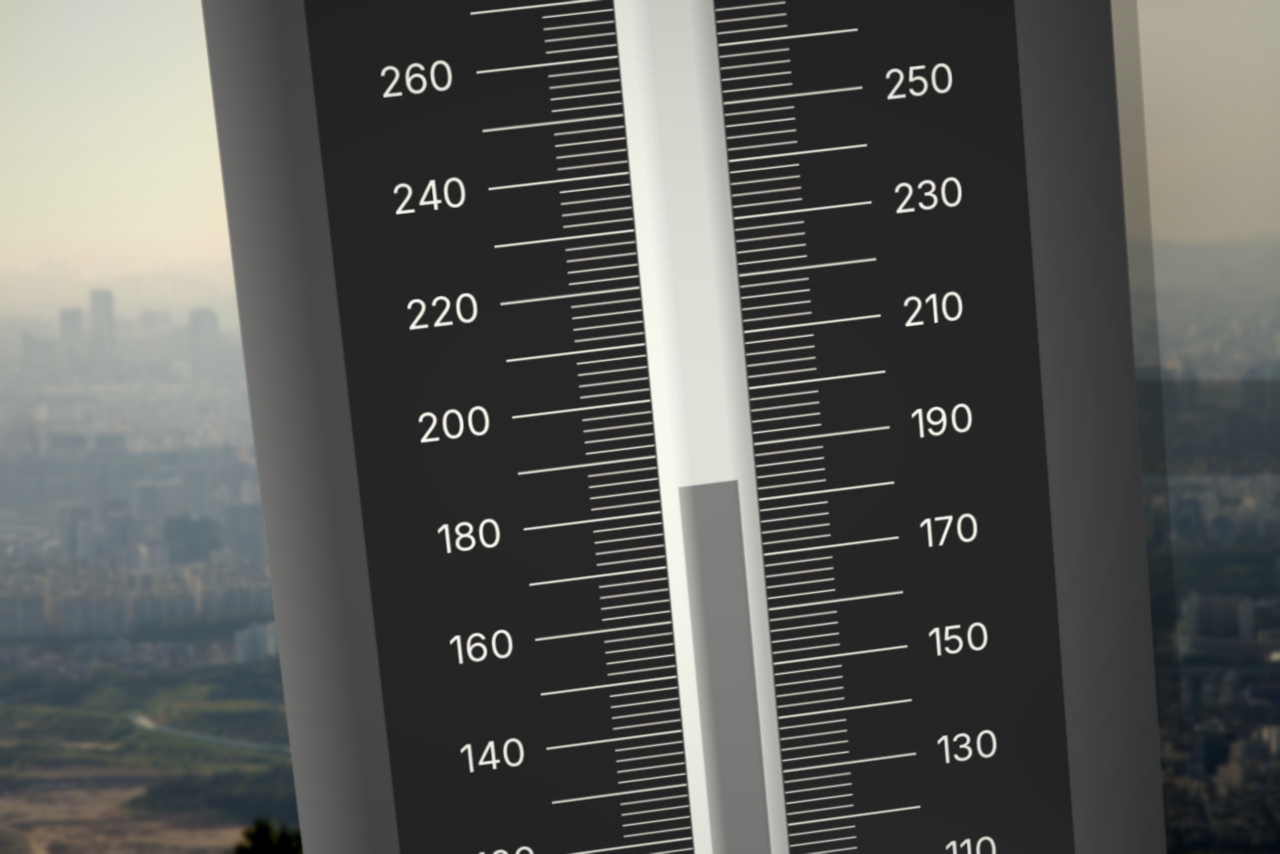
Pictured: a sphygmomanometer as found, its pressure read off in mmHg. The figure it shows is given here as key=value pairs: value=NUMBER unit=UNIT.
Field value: value=184 unit=mmHg
